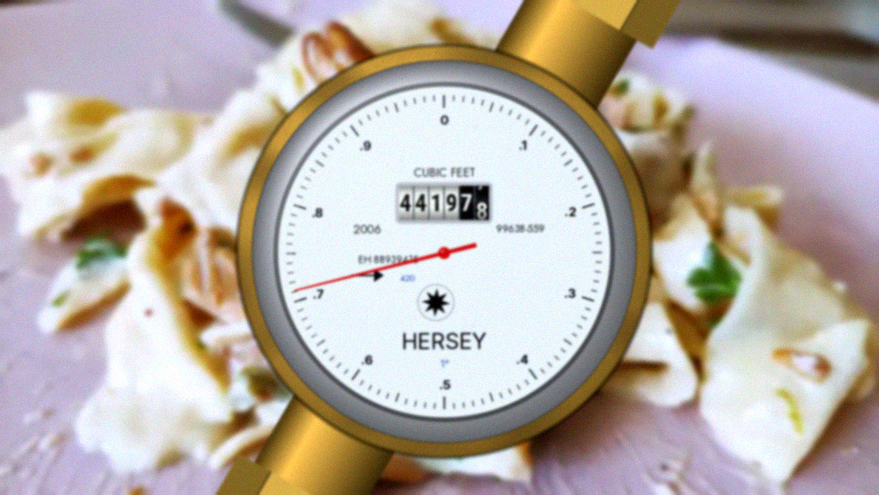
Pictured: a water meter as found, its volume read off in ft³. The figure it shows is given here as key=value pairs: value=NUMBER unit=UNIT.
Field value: value=441977.71 unit=ft³
